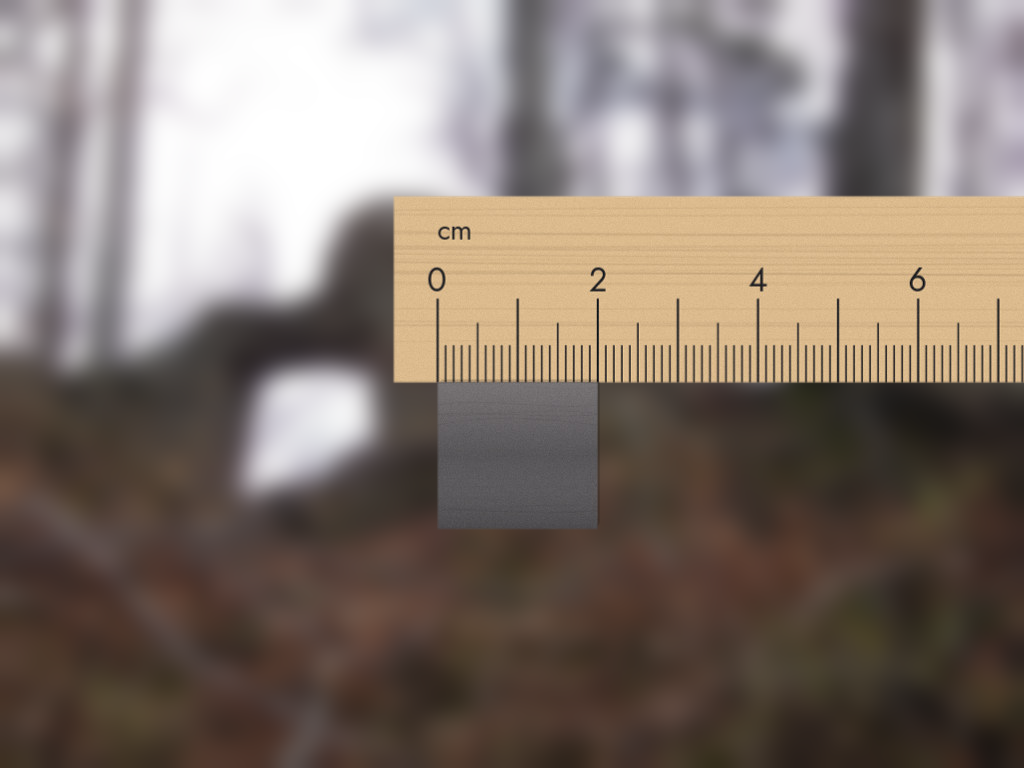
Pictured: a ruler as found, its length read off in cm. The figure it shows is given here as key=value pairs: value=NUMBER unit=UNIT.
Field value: value=2 unit=cm
